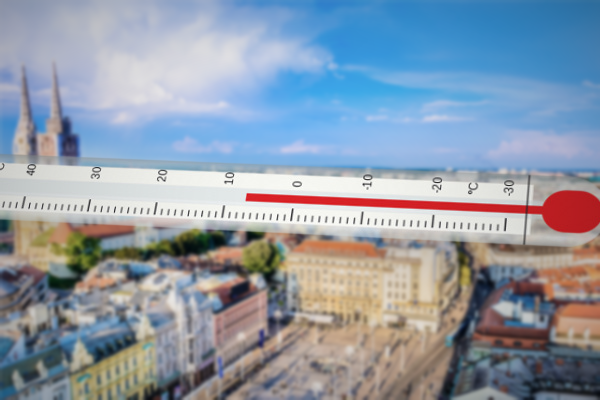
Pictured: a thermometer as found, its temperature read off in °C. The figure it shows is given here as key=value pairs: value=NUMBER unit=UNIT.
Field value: value=7 unit=°C
